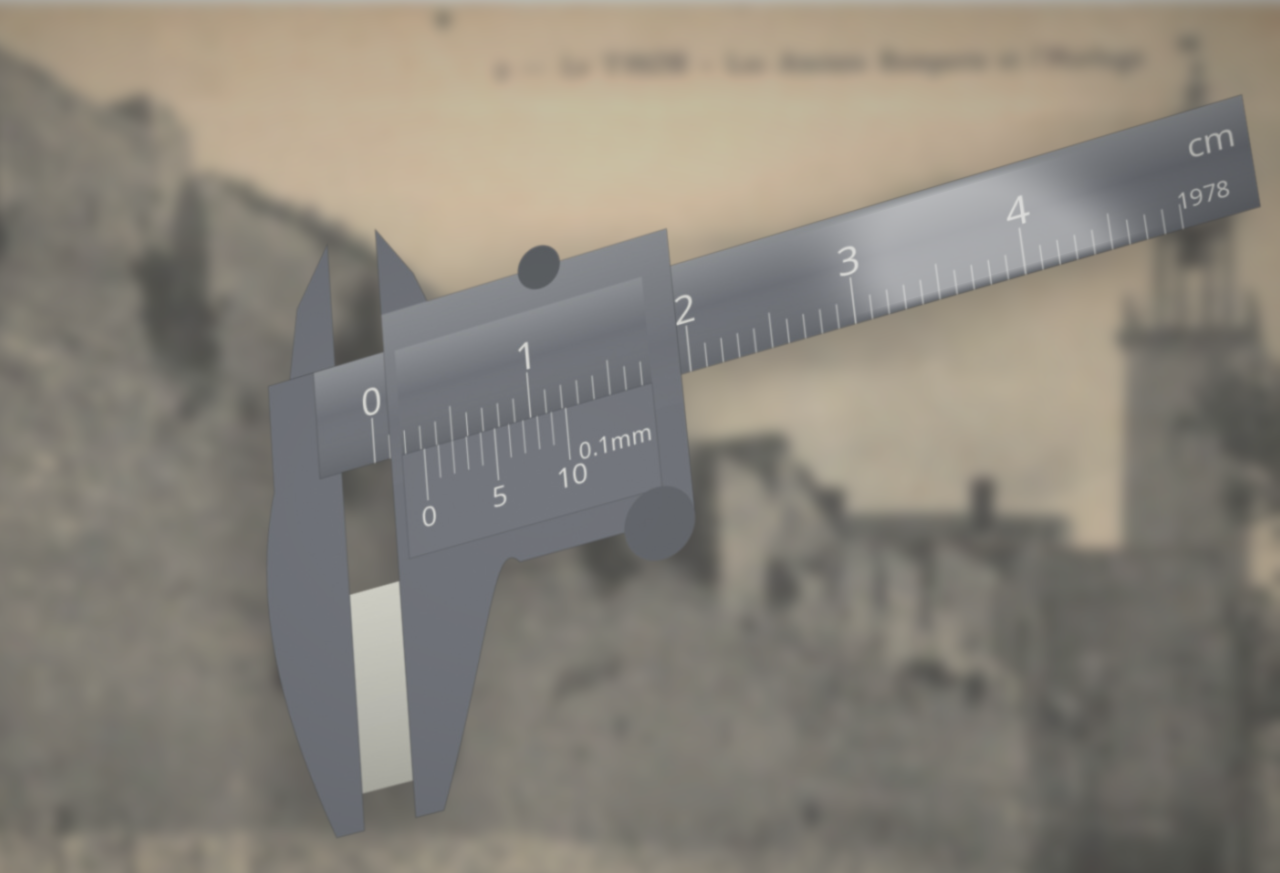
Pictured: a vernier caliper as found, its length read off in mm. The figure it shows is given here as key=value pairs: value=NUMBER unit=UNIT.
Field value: value=3.2 unit=mm
